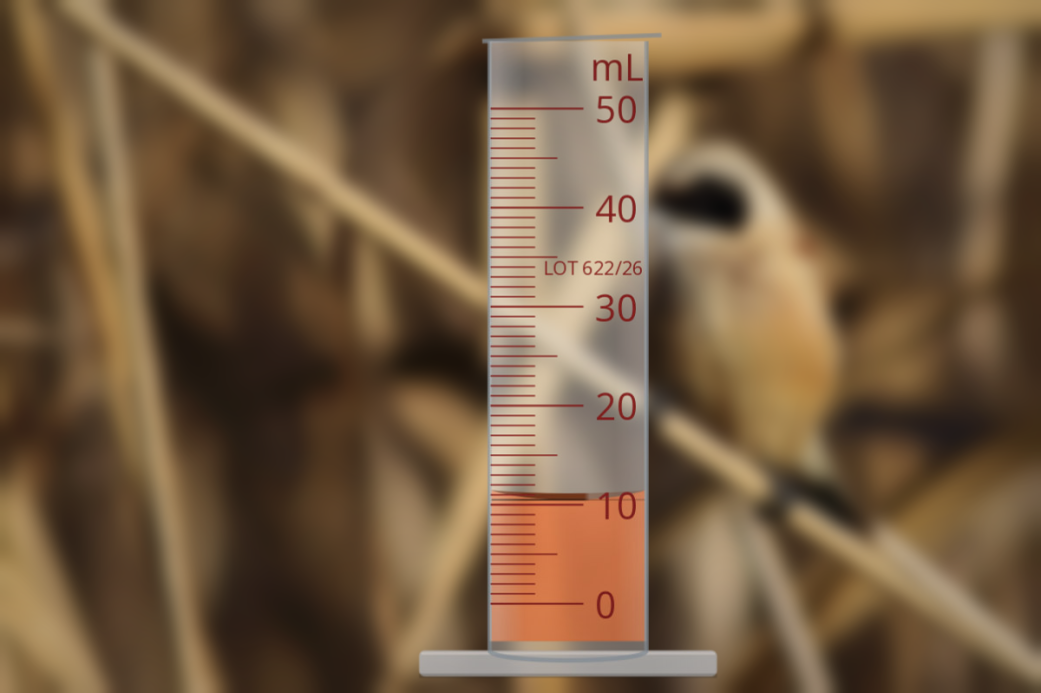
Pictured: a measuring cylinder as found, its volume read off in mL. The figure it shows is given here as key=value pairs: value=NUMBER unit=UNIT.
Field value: value=10.5 unit=mL
